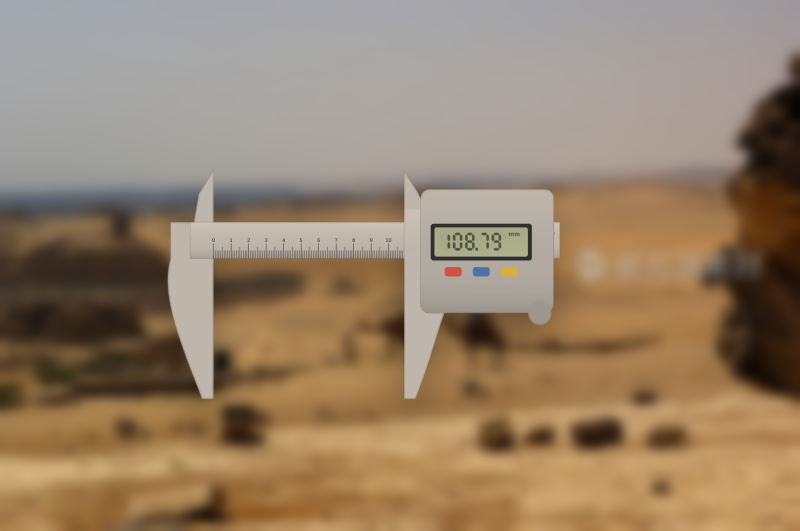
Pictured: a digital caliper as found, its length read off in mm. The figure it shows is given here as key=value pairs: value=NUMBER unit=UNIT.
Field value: value=108.79 unit=mm
